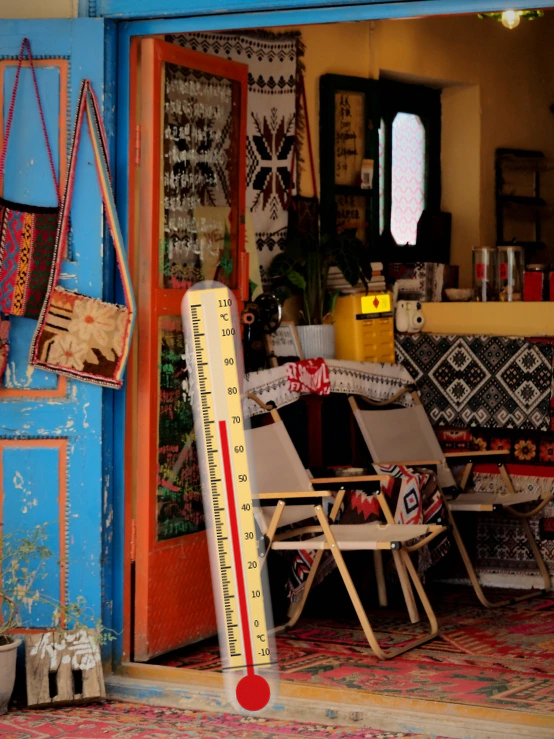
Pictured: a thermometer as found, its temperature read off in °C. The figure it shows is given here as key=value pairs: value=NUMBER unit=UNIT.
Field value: value=70 unit=°C
